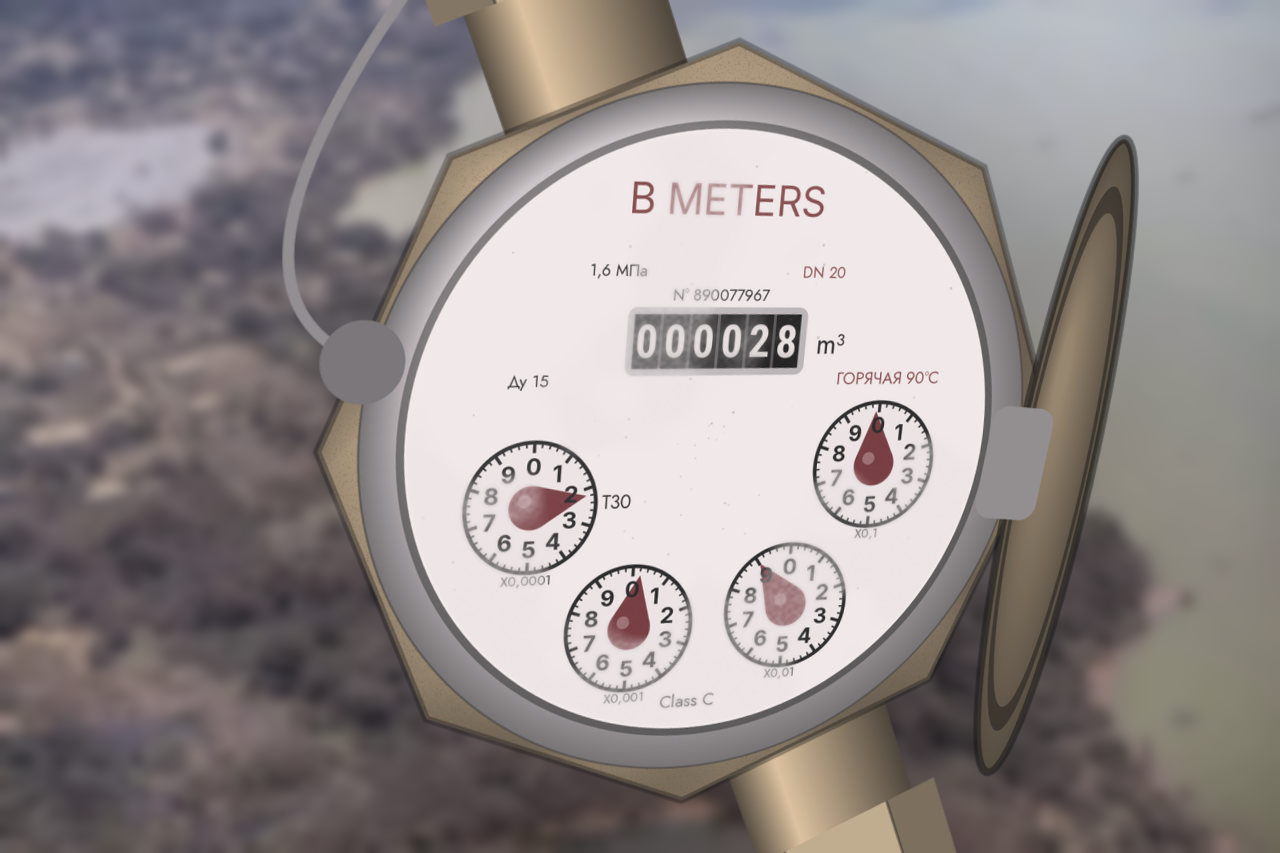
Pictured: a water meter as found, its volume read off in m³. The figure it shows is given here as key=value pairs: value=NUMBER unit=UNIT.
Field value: value=27.9902 unit=m³
